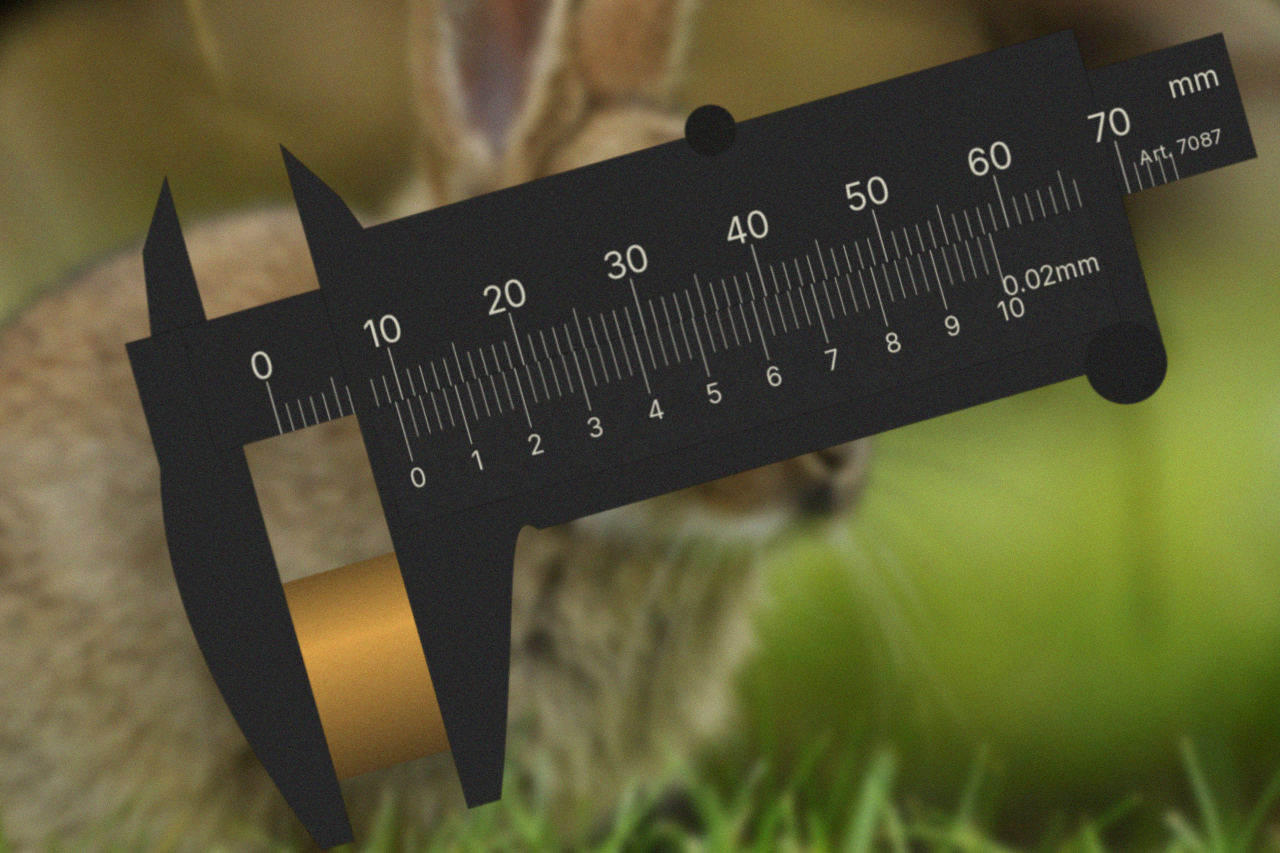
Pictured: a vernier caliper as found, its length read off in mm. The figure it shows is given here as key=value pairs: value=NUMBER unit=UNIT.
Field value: value=9.4 unit=mm
